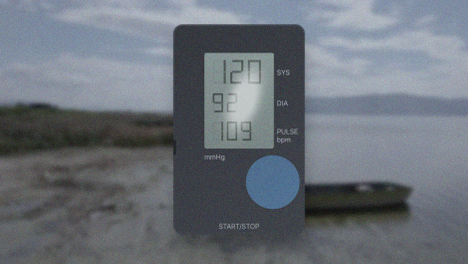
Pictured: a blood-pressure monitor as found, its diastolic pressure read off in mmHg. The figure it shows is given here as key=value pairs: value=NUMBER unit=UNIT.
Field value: value=92 unit=mmHg
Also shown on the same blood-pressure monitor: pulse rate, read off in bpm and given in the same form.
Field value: value=109 unit=bpm
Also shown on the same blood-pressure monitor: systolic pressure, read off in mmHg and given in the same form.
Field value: value=120 unit=mmHg
